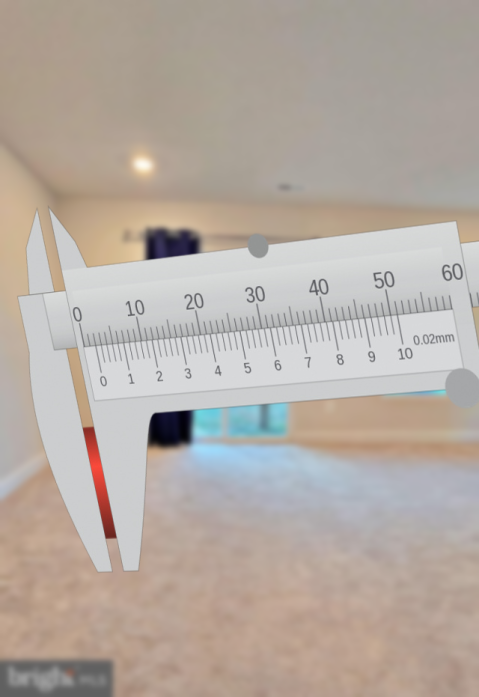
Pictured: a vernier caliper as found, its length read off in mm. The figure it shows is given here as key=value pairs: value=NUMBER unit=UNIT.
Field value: value=2.0 unit=mm
